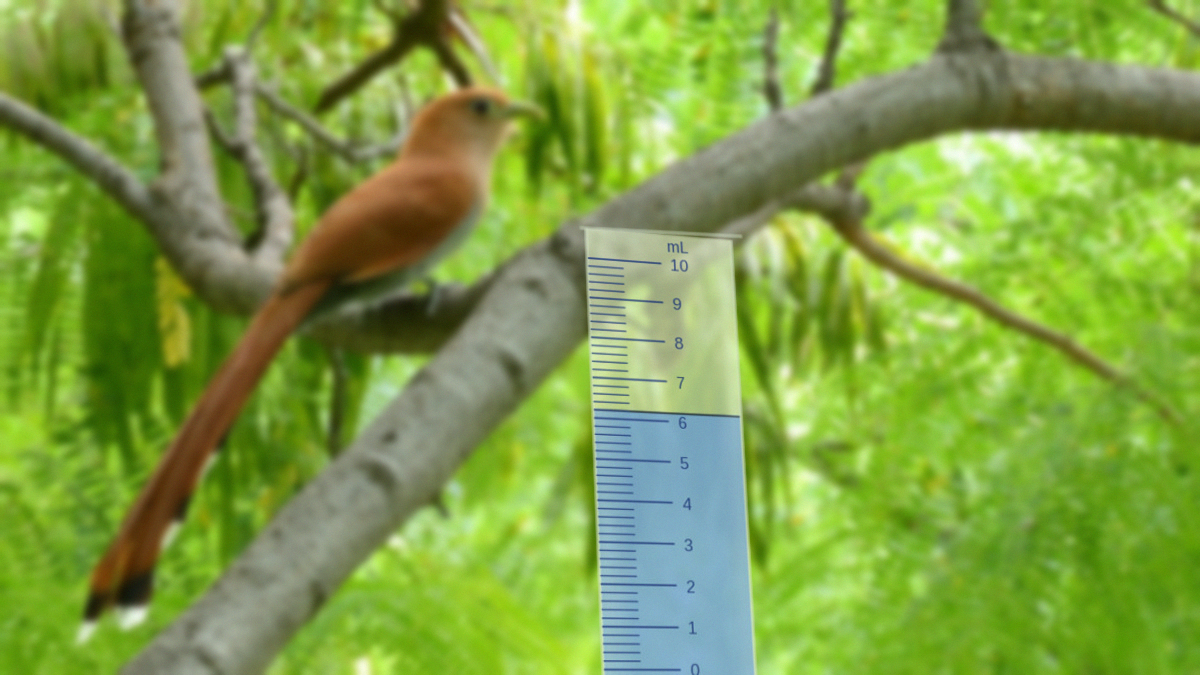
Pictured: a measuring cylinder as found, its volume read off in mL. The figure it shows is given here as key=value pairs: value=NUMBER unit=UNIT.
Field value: value=6.2 unit=mL
